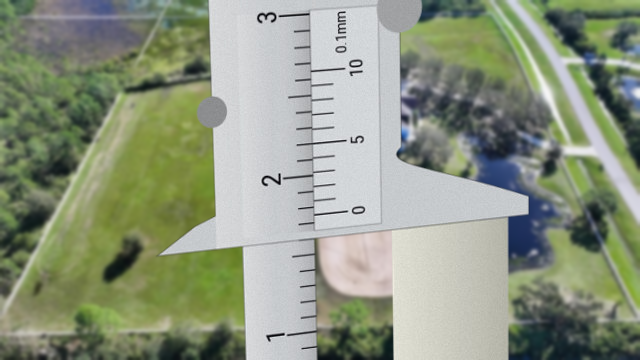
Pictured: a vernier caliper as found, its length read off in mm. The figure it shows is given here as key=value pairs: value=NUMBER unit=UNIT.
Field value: value=17.5 unit=mm
